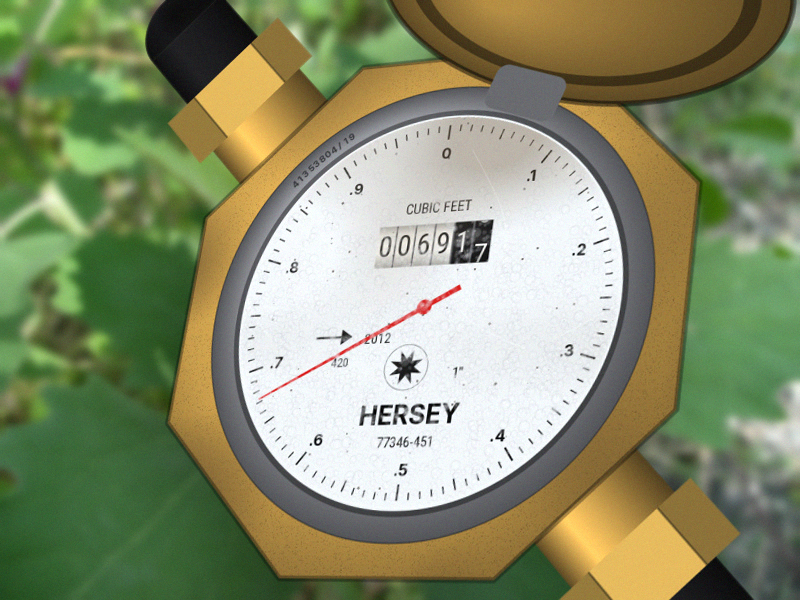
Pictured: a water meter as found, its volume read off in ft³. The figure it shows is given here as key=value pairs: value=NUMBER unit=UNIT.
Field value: value=6916.67 unit=ft³
